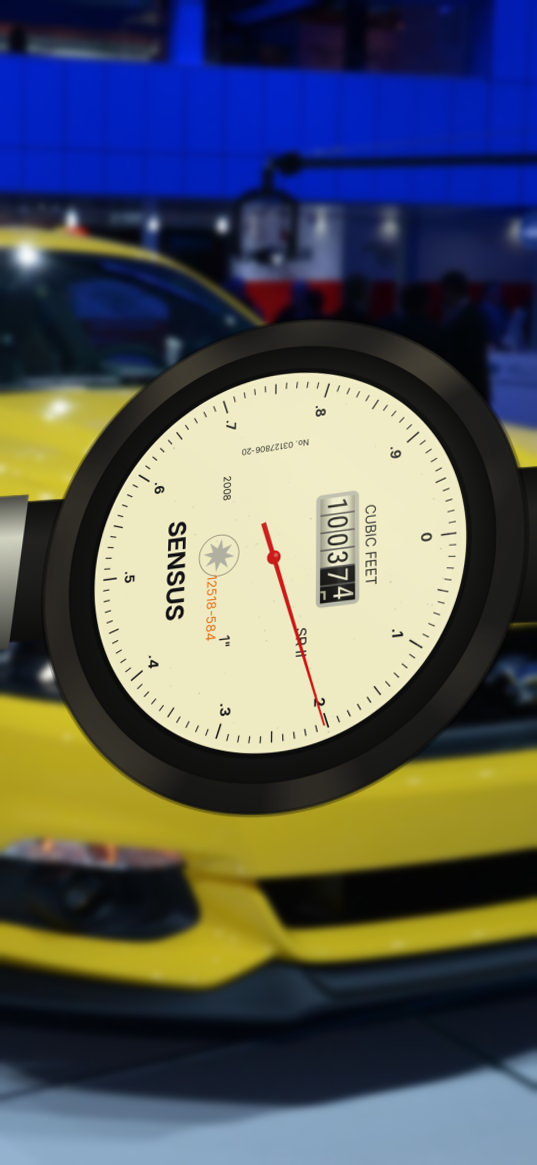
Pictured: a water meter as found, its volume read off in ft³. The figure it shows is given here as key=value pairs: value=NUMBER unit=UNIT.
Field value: value=100374.20 unit=ft³
